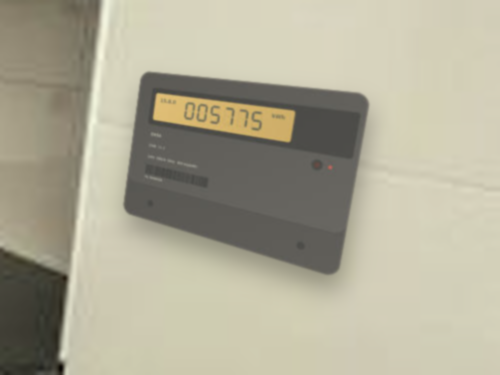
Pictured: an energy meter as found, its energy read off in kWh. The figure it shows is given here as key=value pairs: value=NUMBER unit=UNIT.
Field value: value=5775 unit=kWh
